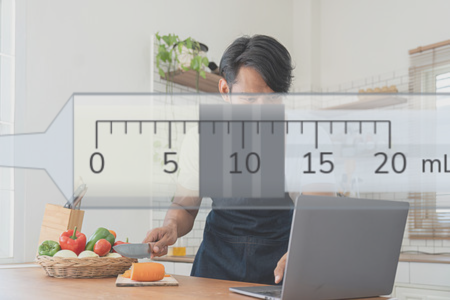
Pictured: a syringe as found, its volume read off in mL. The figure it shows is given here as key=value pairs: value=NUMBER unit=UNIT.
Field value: value=7 unit=mL
